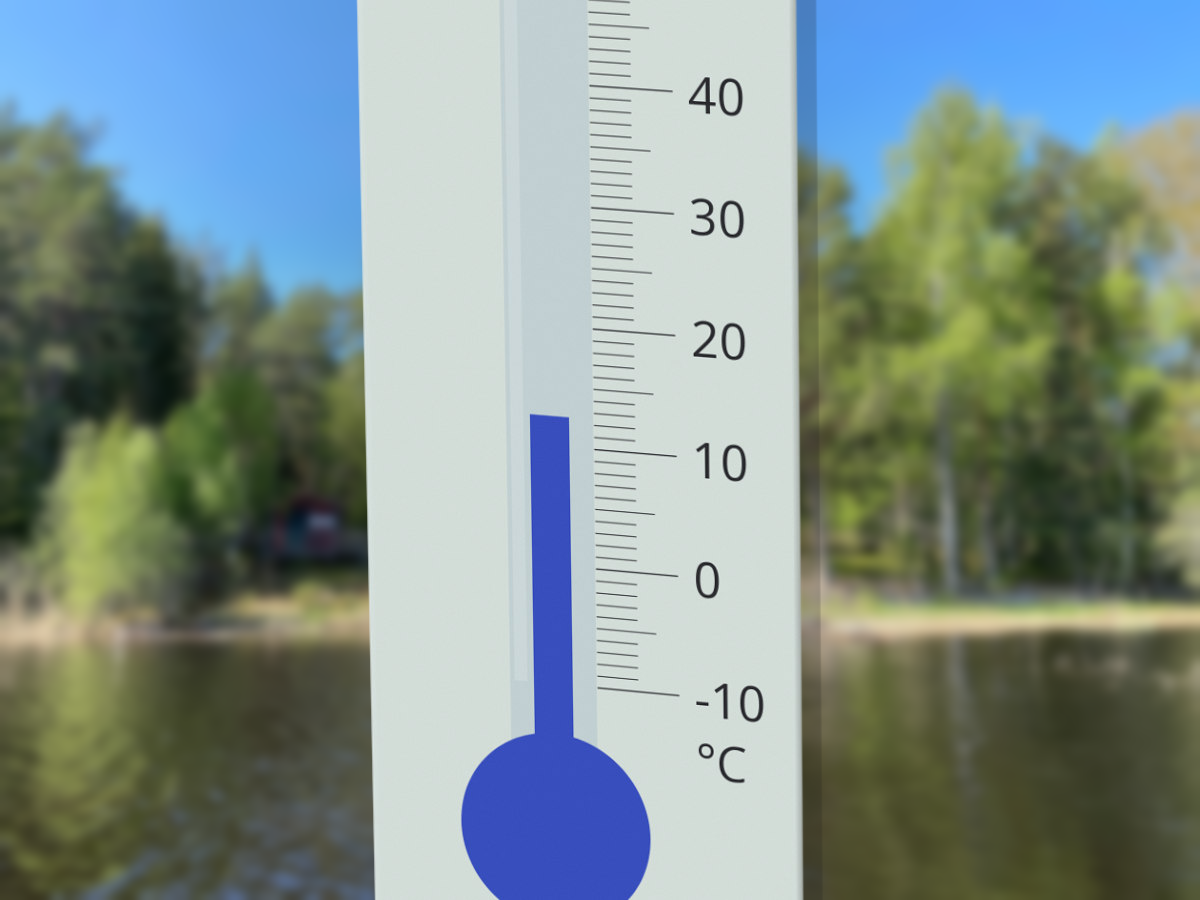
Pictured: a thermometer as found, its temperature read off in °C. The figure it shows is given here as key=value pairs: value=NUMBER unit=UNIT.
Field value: value=12.5 unit=°C
